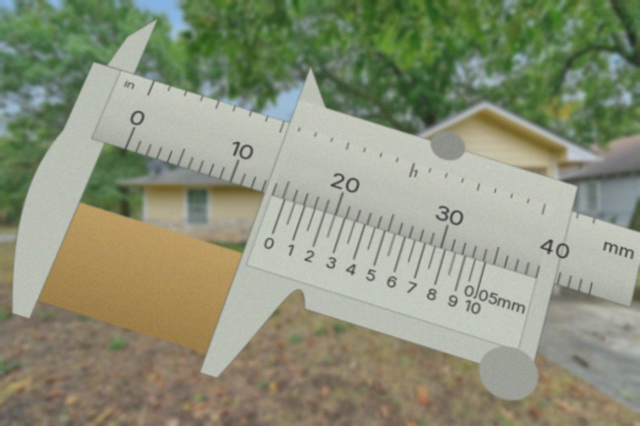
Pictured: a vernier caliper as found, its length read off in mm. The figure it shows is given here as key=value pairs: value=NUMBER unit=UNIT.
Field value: value=15.2 unit=mm
